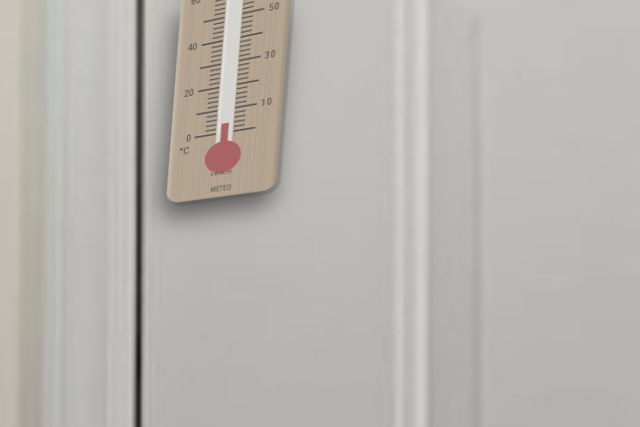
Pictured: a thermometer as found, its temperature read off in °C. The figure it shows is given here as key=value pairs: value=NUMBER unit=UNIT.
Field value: value=4 unit=°C
